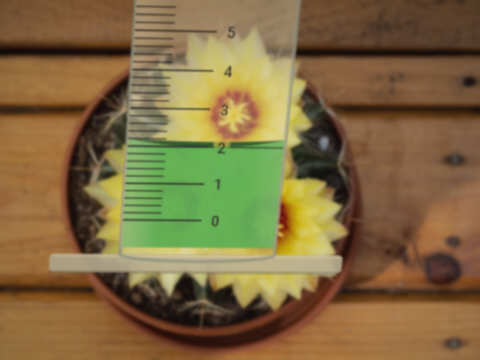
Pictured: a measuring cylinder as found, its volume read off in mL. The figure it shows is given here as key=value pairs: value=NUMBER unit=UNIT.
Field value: value=2 unit=mL
